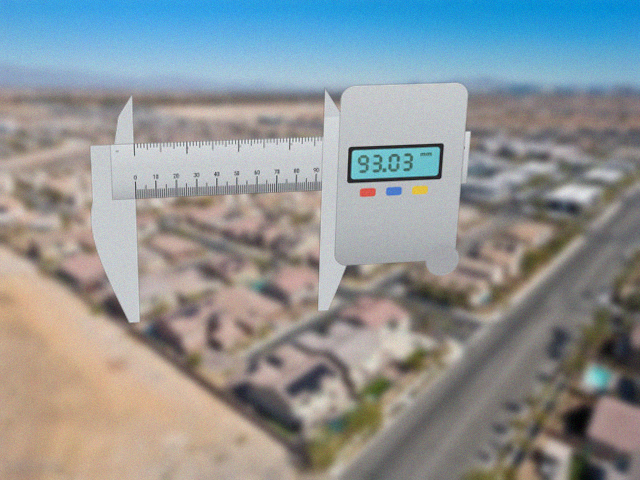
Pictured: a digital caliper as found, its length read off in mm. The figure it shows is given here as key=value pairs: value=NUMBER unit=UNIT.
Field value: value=93.03 unit=mm
